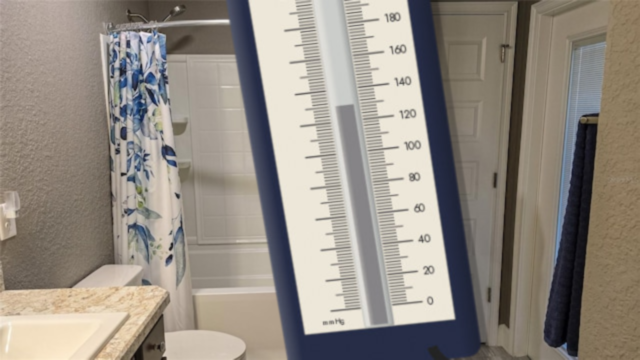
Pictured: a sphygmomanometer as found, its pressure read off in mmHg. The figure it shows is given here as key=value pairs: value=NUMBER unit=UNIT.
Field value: value=130 unit=mmHg
